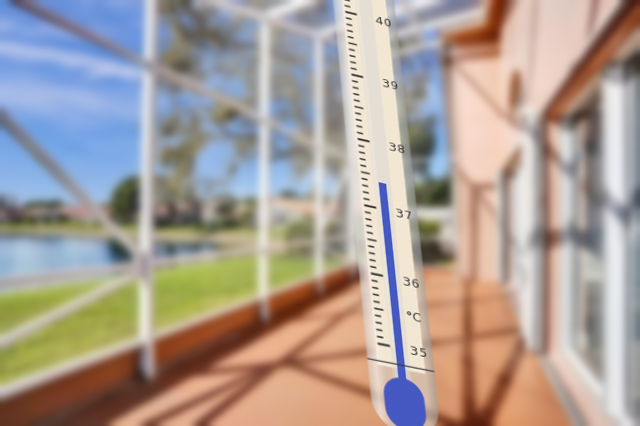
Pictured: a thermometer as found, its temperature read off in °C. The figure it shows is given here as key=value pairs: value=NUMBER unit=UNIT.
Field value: value=37.4 unit=°C
